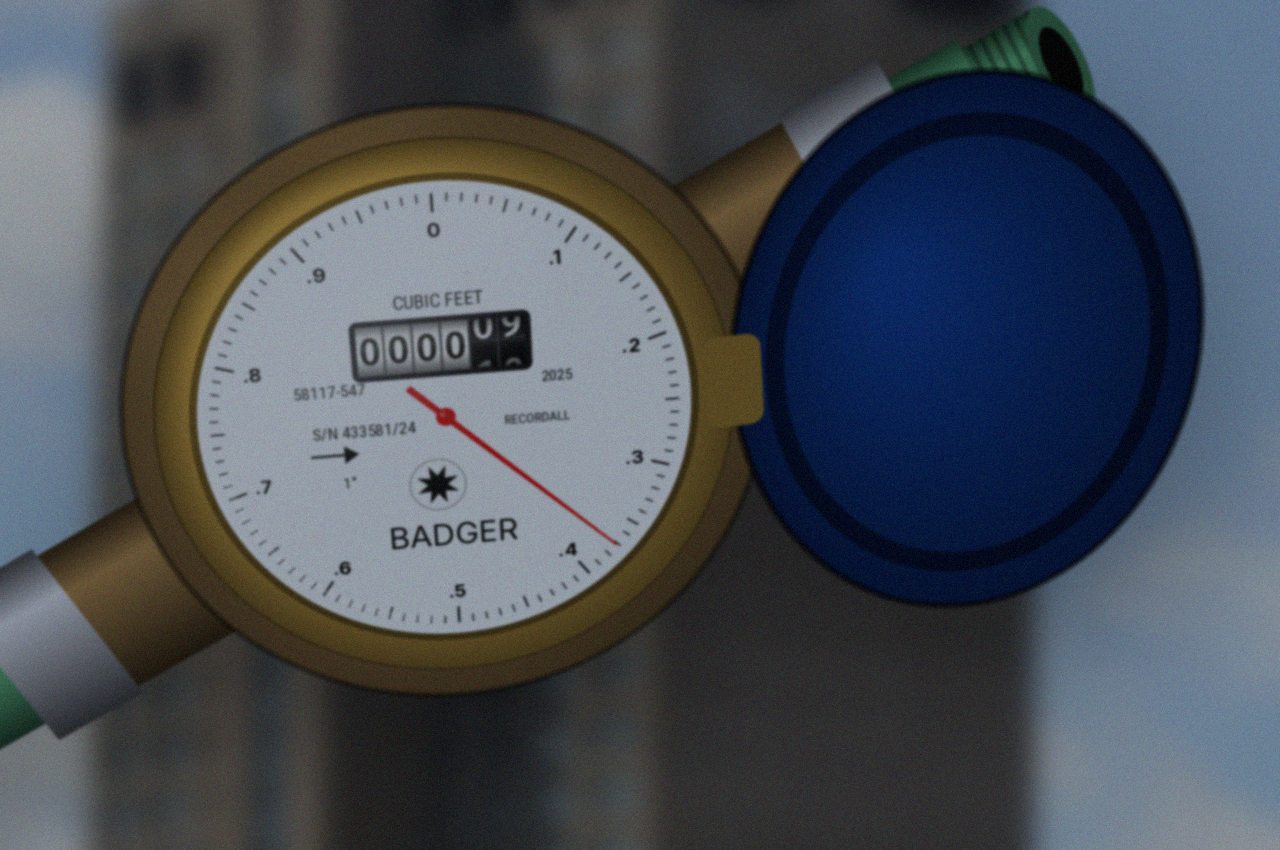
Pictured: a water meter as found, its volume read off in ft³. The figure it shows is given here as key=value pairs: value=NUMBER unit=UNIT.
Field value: value=9.37 unit=ft³
